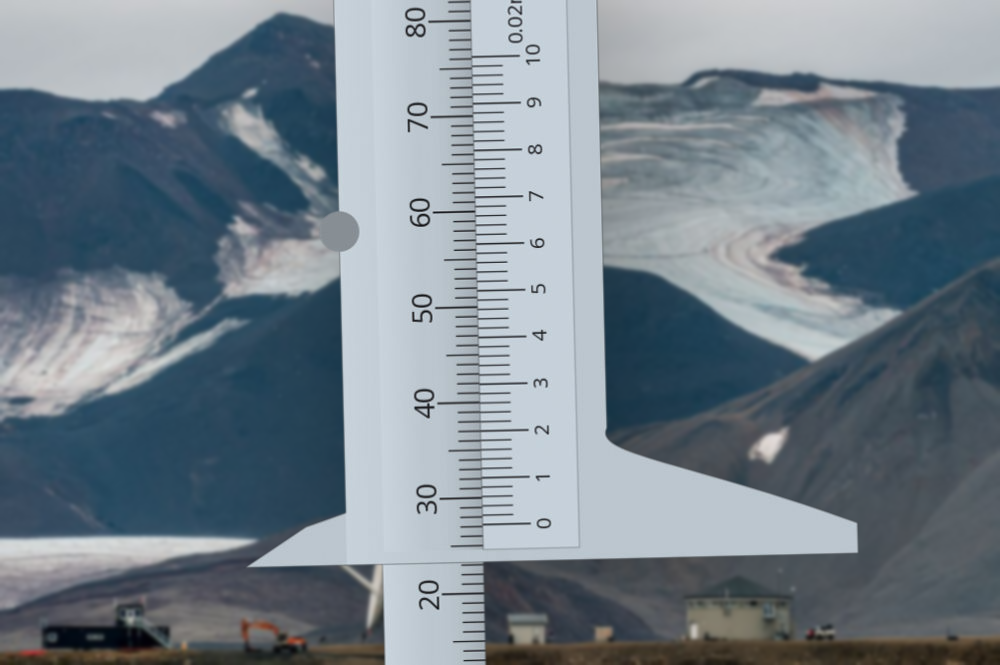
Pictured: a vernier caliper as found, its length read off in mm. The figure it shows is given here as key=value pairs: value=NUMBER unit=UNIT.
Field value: value=27.2 unit=mm
